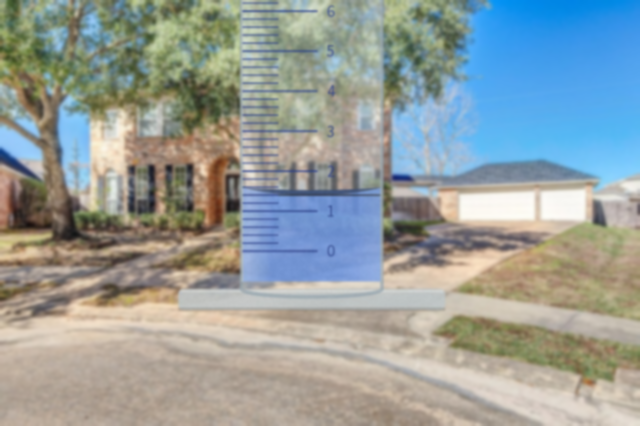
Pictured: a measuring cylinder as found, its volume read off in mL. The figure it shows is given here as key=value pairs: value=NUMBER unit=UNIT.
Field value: value=1.4 unit=mL
